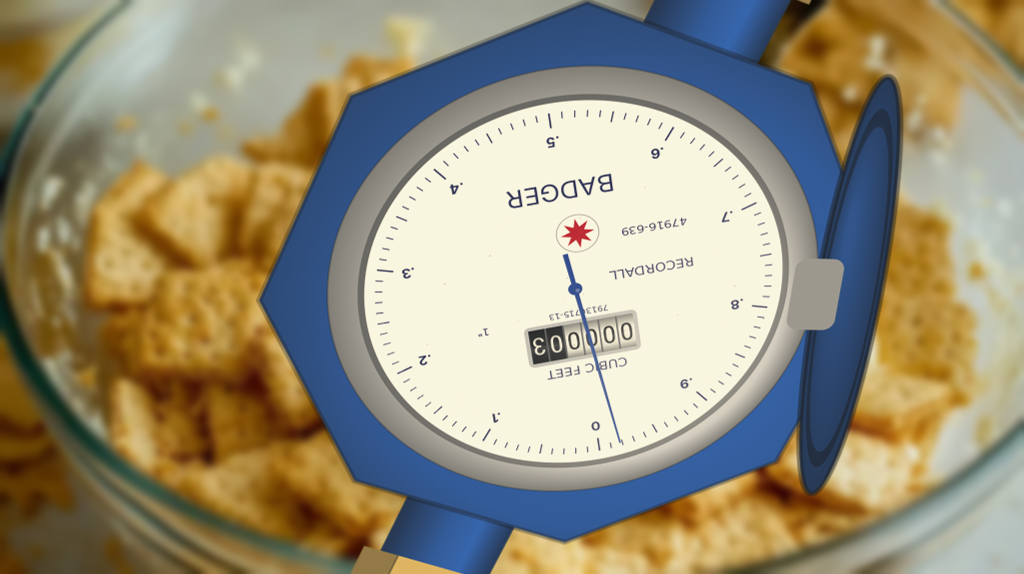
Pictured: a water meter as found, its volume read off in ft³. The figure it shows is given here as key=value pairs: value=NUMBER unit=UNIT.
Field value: value=2.98 unit=ft³
